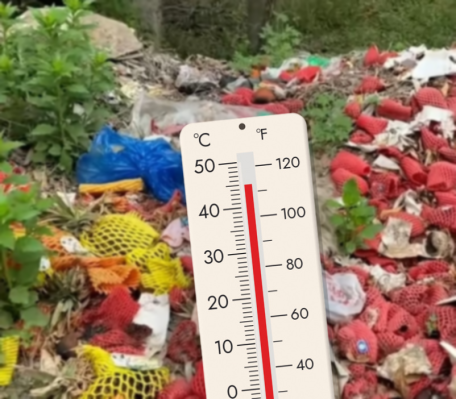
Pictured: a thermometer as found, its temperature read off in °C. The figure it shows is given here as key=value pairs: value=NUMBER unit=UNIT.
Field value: value=45 unit=°C
